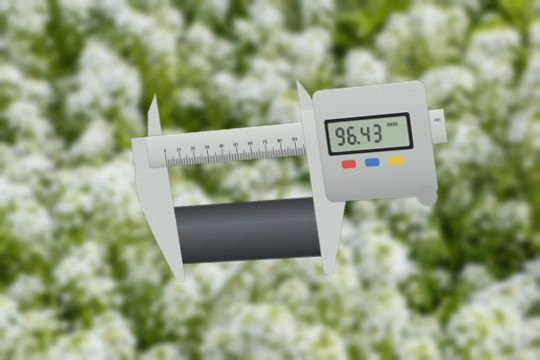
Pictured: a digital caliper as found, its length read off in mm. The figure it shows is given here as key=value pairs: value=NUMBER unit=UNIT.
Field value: value=96.43 unit=mm
